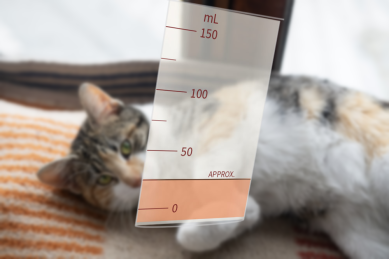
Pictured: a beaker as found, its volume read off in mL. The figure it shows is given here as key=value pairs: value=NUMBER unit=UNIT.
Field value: value=25 unit=mL
